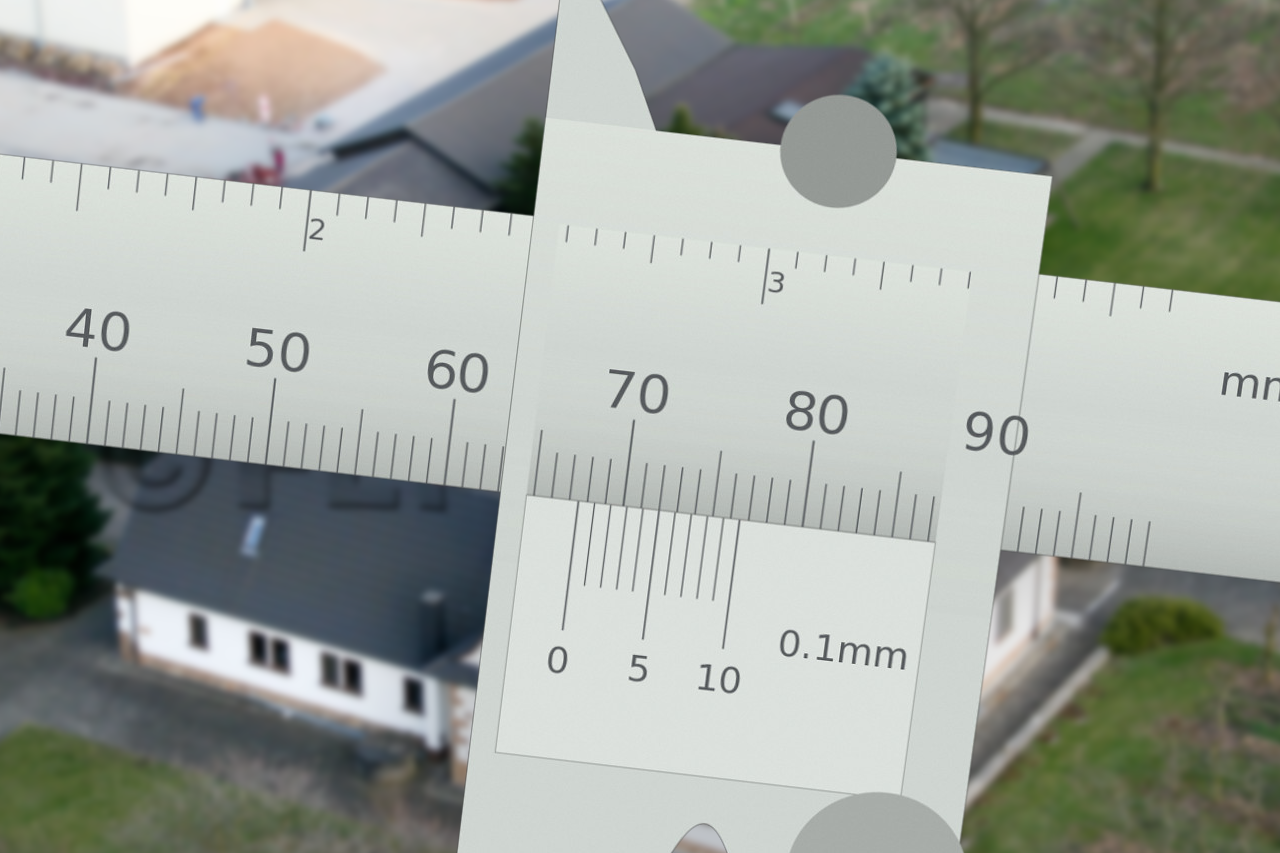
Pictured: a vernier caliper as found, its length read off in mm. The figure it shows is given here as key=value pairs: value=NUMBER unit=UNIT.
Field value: value=67.5 unit=mm
